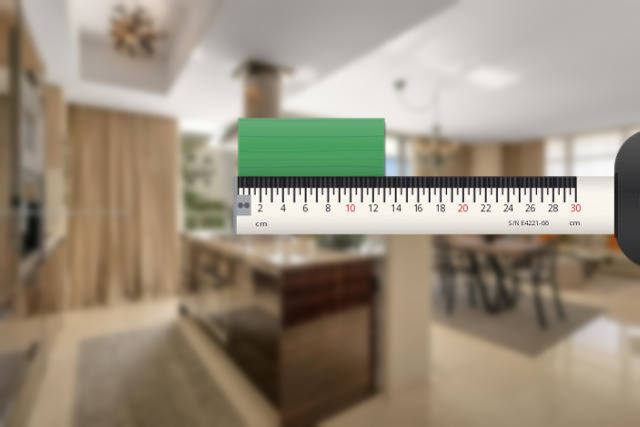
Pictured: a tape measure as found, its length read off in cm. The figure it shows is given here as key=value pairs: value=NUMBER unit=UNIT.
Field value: value=13 unit=cm
